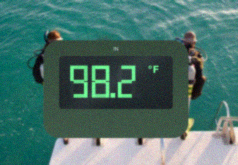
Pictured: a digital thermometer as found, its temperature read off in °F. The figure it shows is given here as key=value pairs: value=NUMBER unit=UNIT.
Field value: value=98.2 unit=°F
